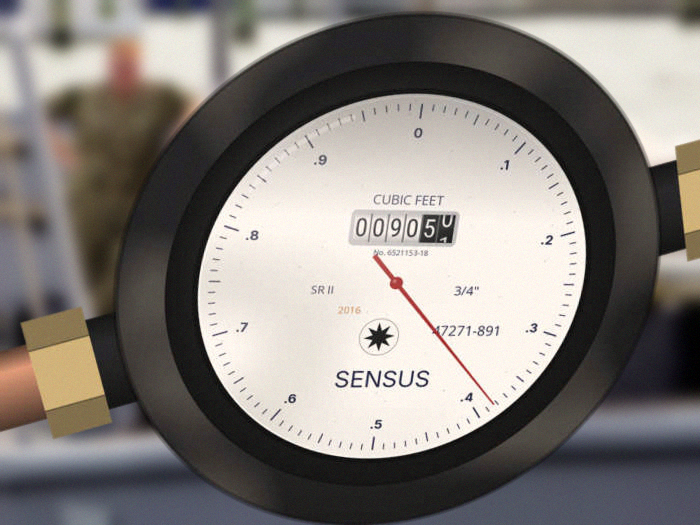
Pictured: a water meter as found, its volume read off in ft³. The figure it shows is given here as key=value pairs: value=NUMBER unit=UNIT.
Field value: value=9050.38 unit=ft³
